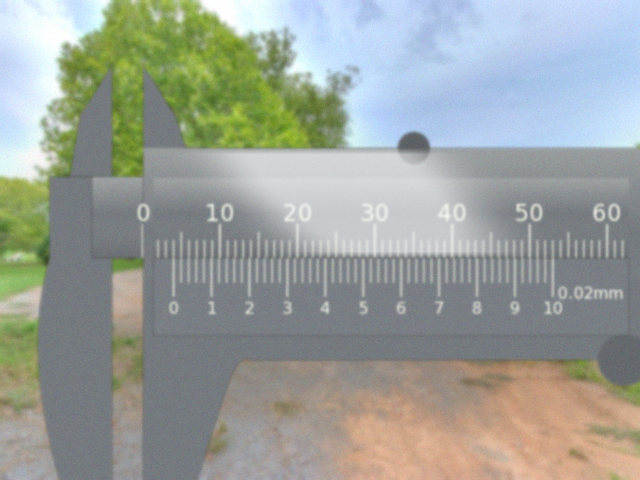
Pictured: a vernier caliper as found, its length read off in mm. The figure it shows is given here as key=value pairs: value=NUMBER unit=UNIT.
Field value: value=4.0 unit=mm
